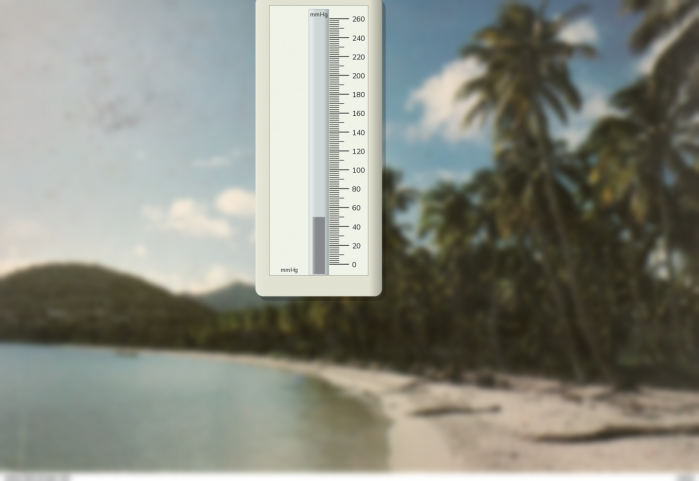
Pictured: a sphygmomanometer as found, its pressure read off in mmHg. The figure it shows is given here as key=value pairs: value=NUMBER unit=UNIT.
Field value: value=50 unit=mmHg
